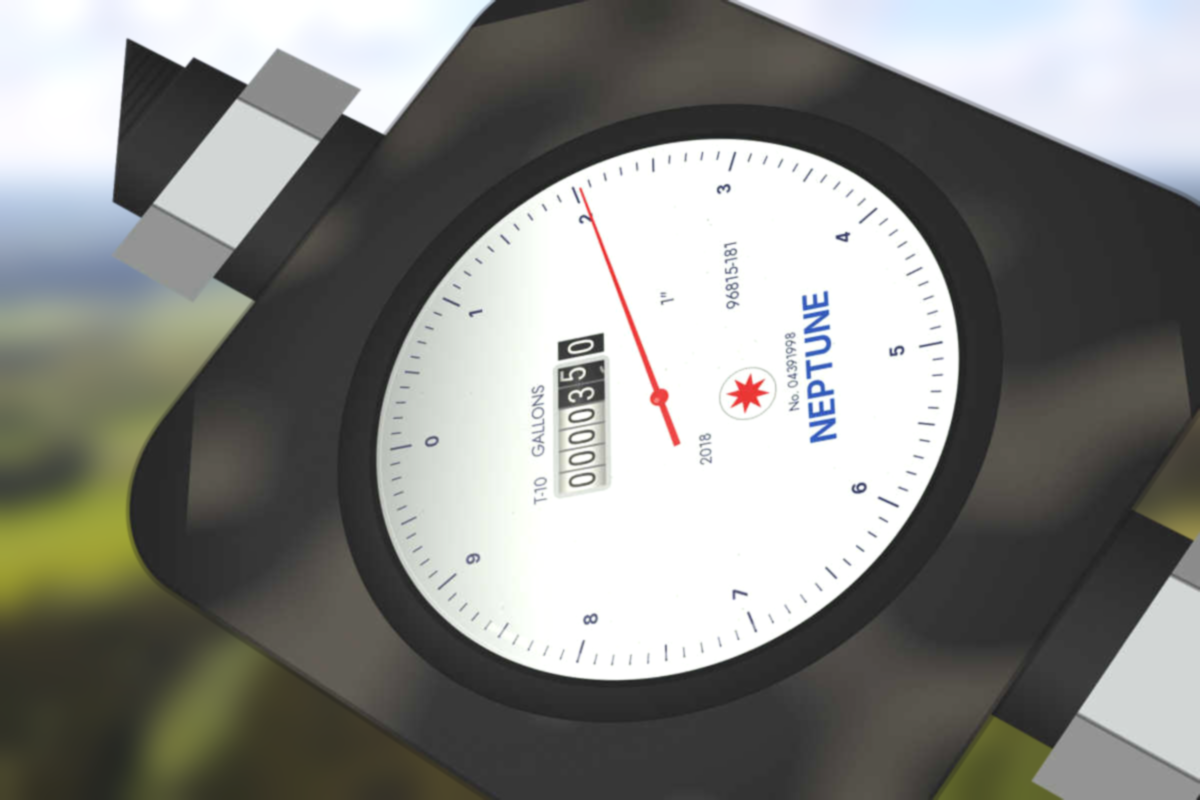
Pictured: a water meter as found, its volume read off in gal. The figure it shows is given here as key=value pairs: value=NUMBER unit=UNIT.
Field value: value=352.0 unit=gal
